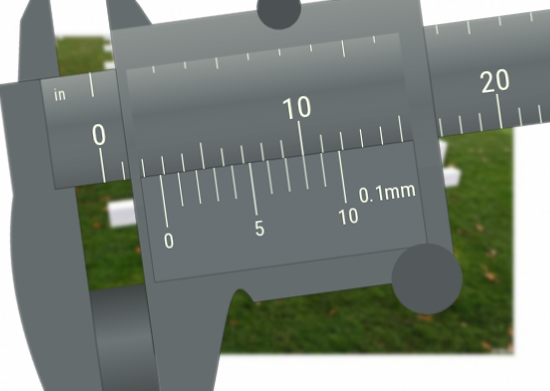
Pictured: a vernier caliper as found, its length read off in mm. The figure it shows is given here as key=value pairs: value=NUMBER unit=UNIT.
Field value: value=2.8 unit=mm
